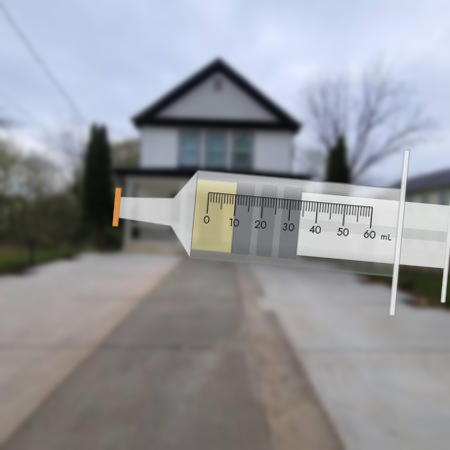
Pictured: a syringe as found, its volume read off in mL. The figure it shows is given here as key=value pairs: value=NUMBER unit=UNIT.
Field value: value=10 unit=mL
